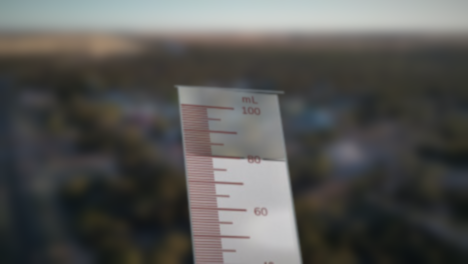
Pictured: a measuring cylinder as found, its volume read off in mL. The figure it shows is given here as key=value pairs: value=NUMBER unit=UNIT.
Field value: value=80 unit=mL
